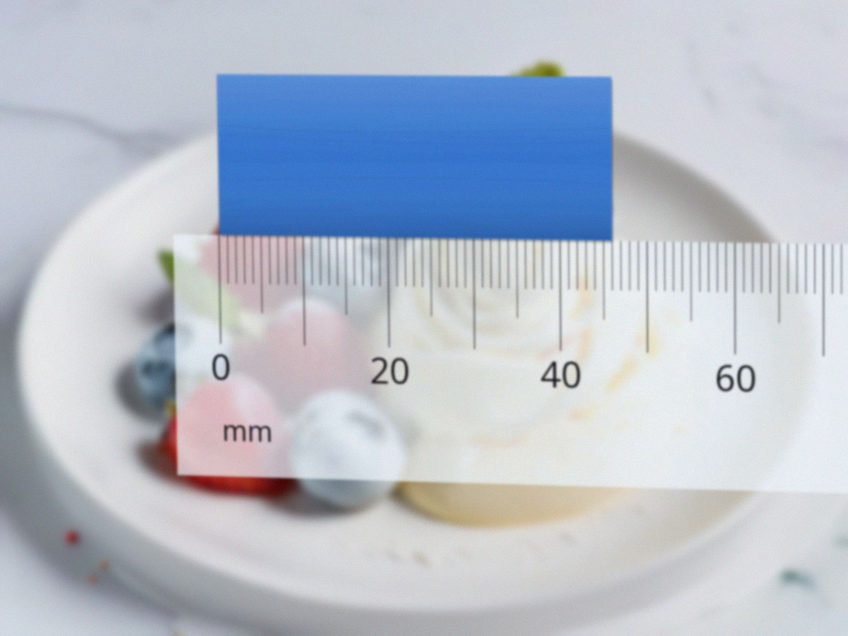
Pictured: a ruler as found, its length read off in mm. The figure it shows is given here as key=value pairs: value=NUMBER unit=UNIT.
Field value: value=46 unit=mm
